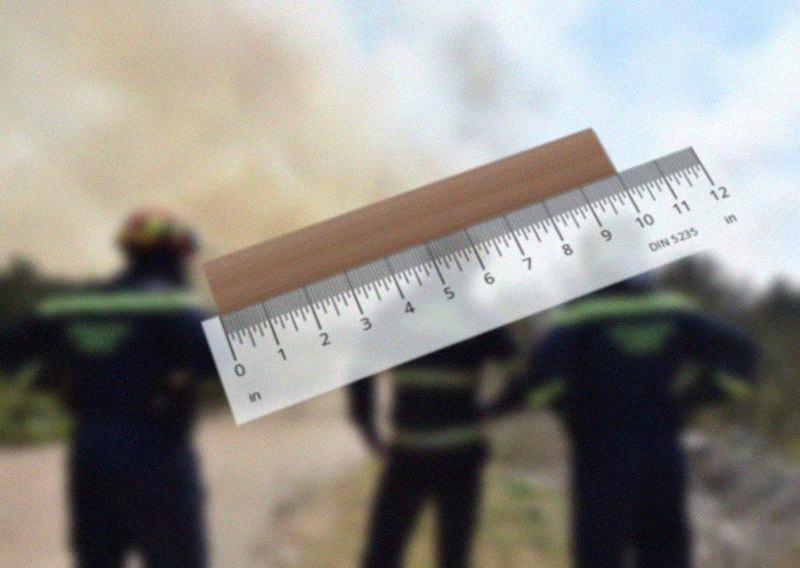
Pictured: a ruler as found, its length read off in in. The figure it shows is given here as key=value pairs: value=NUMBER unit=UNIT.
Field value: value=10 unit=in
